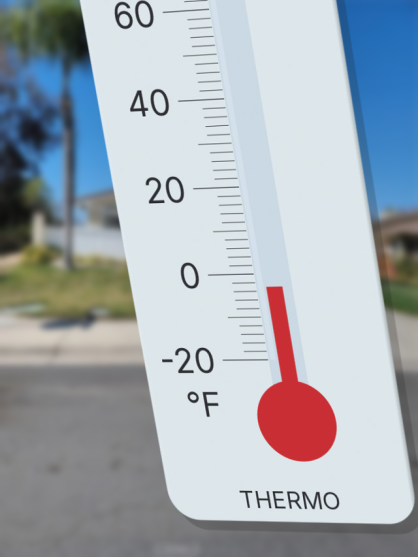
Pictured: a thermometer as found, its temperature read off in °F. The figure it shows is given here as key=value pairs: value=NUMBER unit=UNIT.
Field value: value=-3 unit=°F
